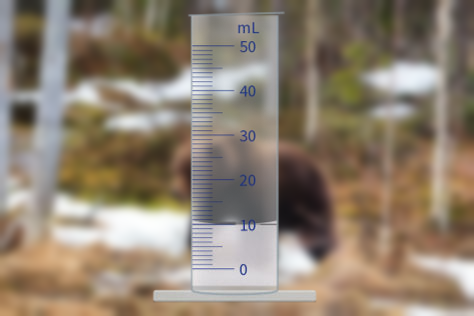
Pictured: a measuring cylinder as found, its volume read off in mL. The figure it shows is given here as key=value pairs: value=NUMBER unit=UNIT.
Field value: value=10 unit=mL
